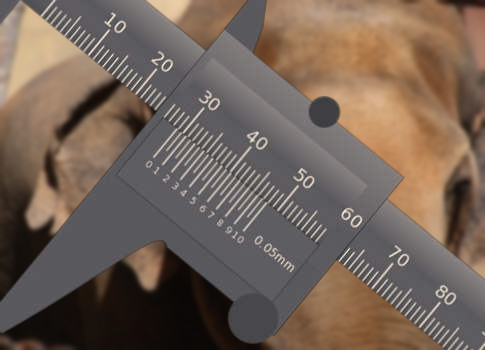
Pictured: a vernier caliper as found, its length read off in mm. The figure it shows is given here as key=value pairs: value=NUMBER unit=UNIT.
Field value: value=28.8 unit=mm
